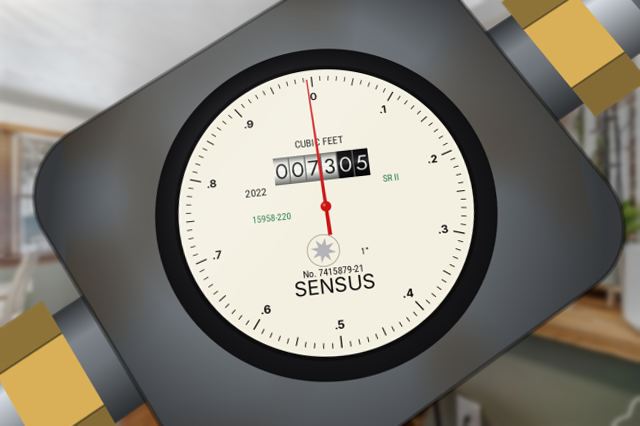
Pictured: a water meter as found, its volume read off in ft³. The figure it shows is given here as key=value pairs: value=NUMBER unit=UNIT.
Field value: value=7304.99 unit=ft³
